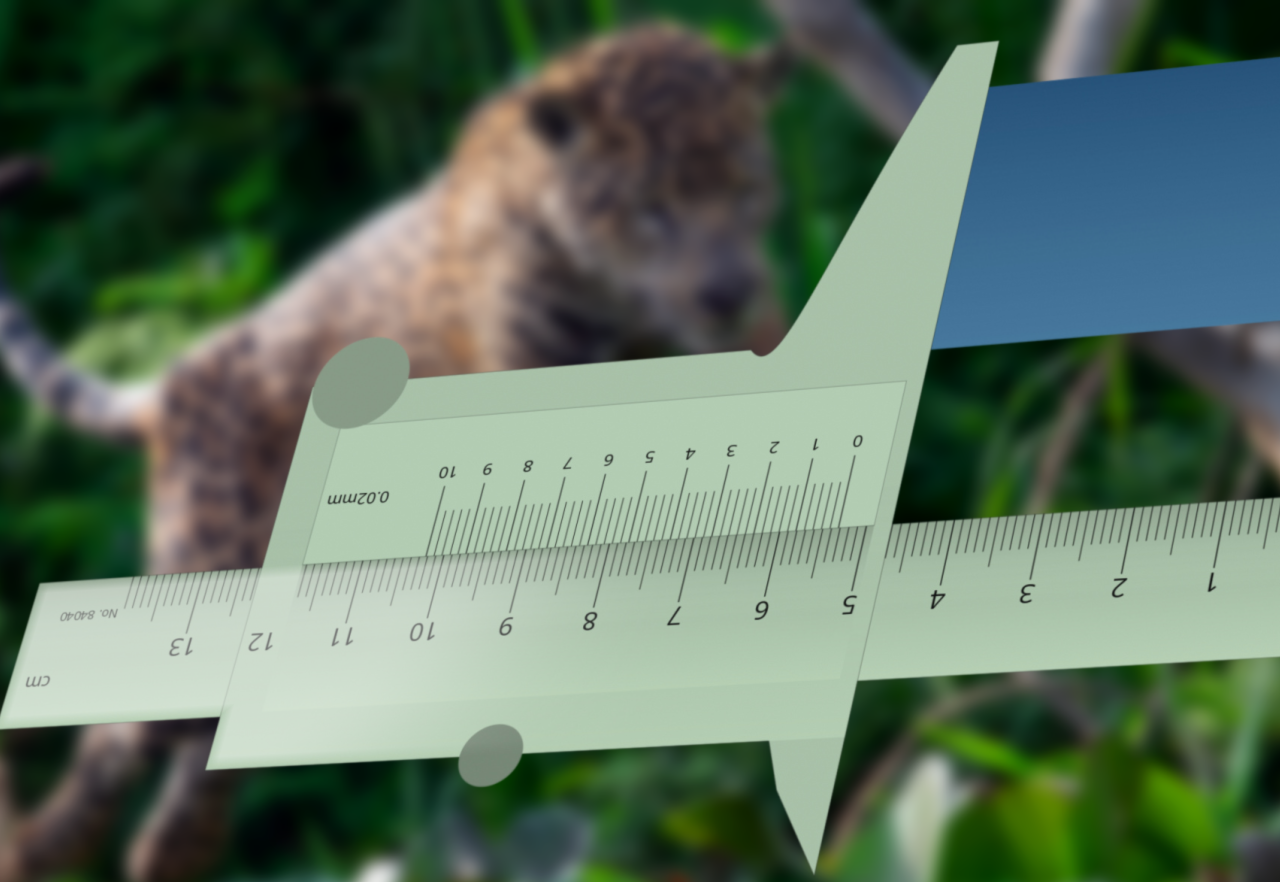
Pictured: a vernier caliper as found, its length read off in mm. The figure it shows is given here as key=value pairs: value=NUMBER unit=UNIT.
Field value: value=53.2 unit=mm
